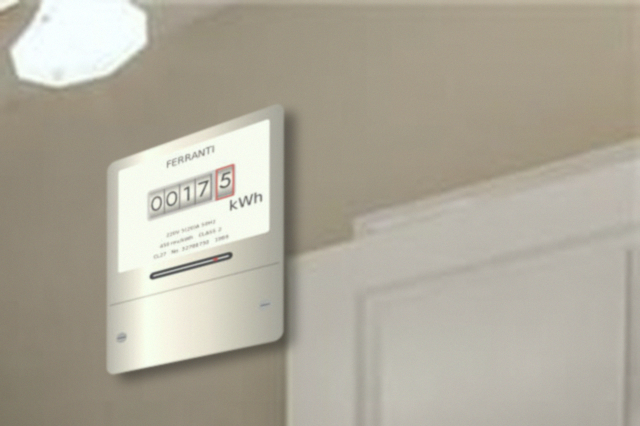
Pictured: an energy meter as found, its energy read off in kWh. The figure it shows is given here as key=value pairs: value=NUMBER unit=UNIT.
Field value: value=17.5 unit=kWh
